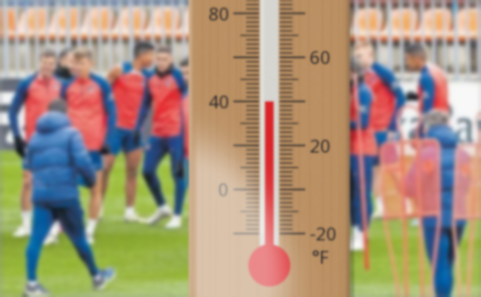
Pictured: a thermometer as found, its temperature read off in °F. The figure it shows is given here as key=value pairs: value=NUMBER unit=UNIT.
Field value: value=40 unit=°F
